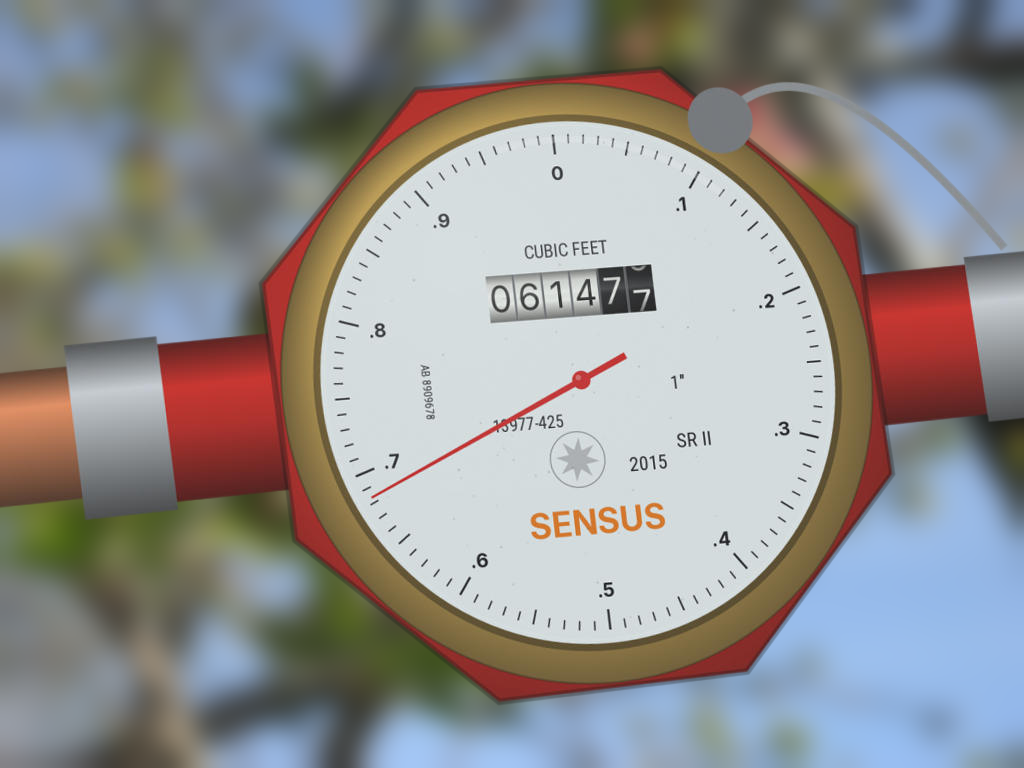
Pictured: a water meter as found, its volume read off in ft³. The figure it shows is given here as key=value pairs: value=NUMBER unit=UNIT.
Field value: value=61476.68 unit=ft³
